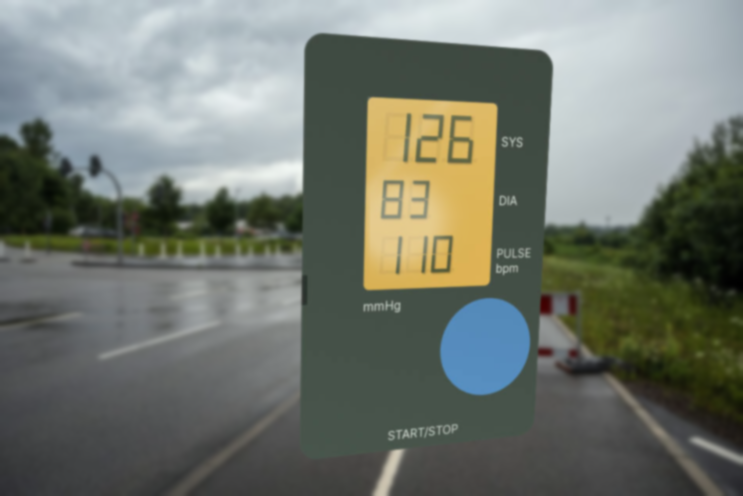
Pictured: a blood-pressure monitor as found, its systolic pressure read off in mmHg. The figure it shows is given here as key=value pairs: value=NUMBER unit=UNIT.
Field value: value=126 unit=mmHg
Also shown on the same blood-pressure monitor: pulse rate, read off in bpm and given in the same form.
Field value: value=110 unit=bpm
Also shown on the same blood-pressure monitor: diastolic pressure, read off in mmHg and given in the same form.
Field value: value=83 unit=mmHg
